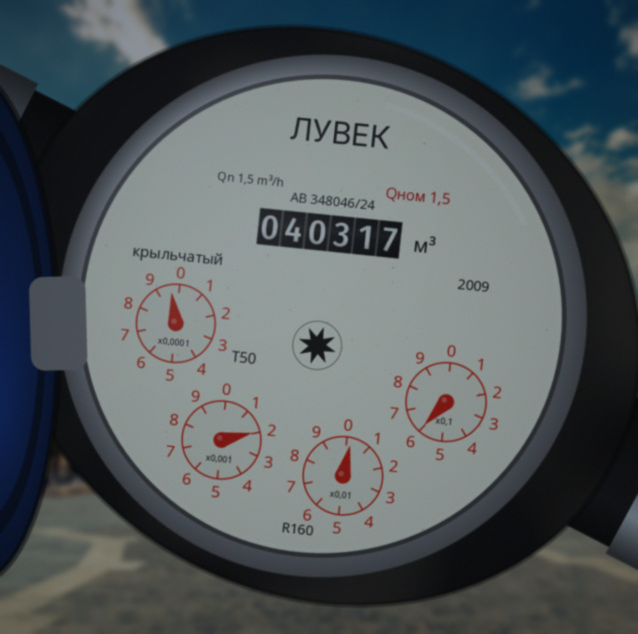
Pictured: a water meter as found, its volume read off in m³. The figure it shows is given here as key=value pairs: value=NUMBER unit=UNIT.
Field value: value=40317.6019 unit=m³
